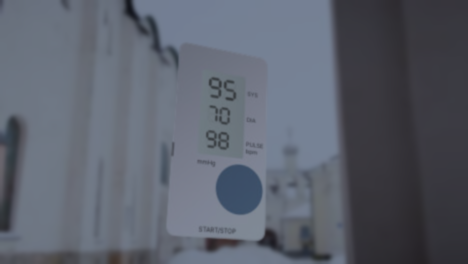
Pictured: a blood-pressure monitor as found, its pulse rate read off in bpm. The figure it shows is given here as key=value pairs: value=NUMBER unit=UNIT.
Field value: value=98 unit=bpm
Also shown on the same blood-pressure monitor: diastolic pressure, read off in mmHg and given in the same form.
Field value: value=70 unit=mmHg
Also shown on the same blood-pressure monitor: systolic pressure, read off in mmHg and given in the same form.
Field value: value=95 unit=mmHg
